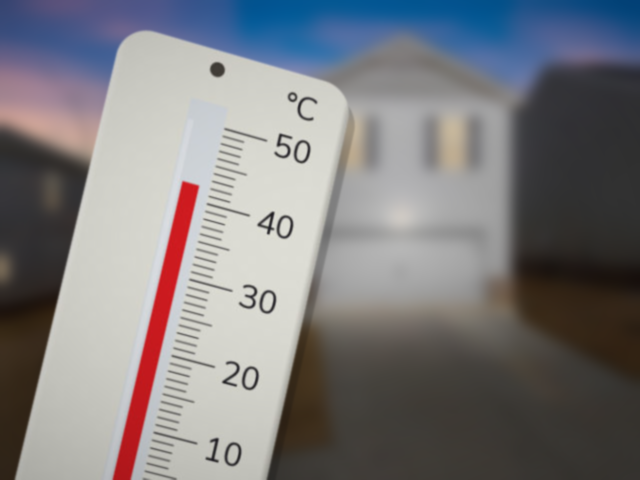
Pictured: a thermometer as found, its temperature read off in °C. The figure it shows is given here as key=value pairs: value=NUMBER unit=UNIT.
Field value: value=42 unit=°C
